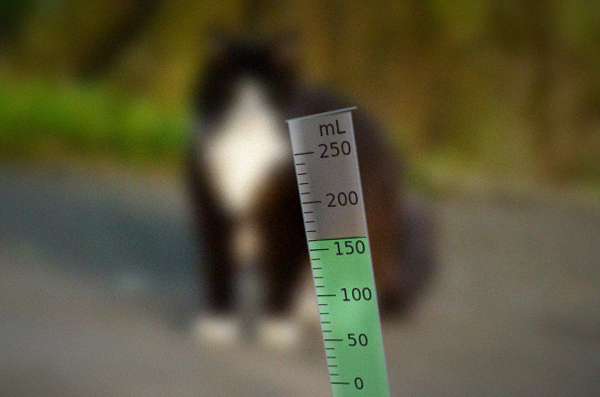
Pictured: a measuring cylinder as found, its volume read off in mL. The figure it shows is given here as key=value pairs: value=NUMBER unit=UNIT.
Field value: value=160 unit=mL
